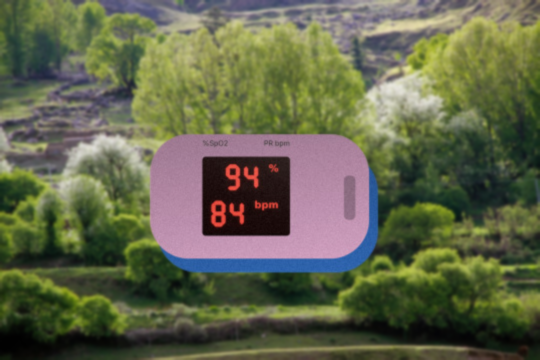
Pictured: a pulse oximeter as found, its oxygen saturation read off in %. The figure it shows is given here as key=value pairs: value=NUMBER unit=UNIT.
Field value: value=94 unit=%
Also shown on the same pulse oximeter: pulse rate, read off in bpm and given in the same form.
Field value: value=84 unit=bpm
